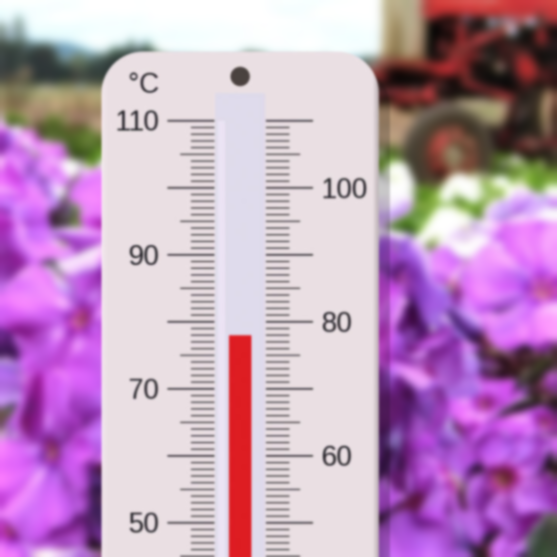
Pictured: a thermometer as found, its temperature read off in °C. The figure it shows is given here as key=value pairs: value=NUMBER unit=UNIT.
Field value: value=78 unit=°C
